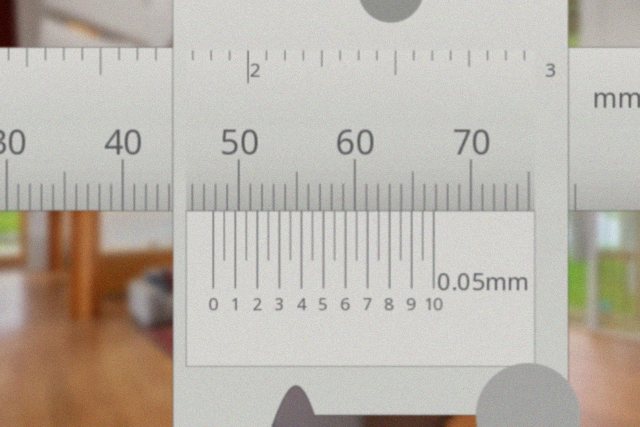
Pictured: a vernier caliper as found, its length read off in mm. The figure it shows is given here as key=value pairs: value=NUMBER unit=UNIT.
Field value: value=47.8 unit=mm
